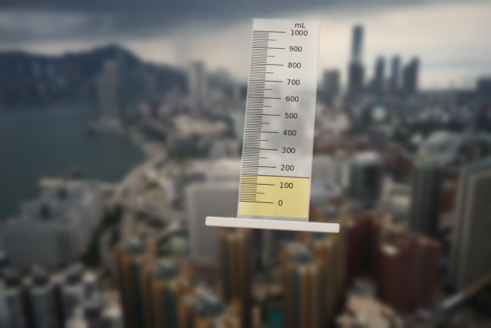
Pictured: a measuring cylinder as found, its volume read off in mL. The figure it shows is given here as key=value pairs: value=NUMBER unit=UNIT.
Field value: value=150 unit=mL
